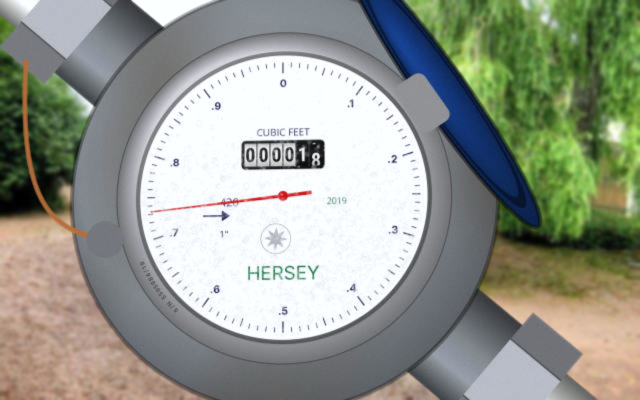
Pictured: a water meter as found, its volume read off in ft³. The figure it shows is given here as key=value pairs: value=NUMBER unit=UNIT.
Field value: value=17.73 unit=ft³
